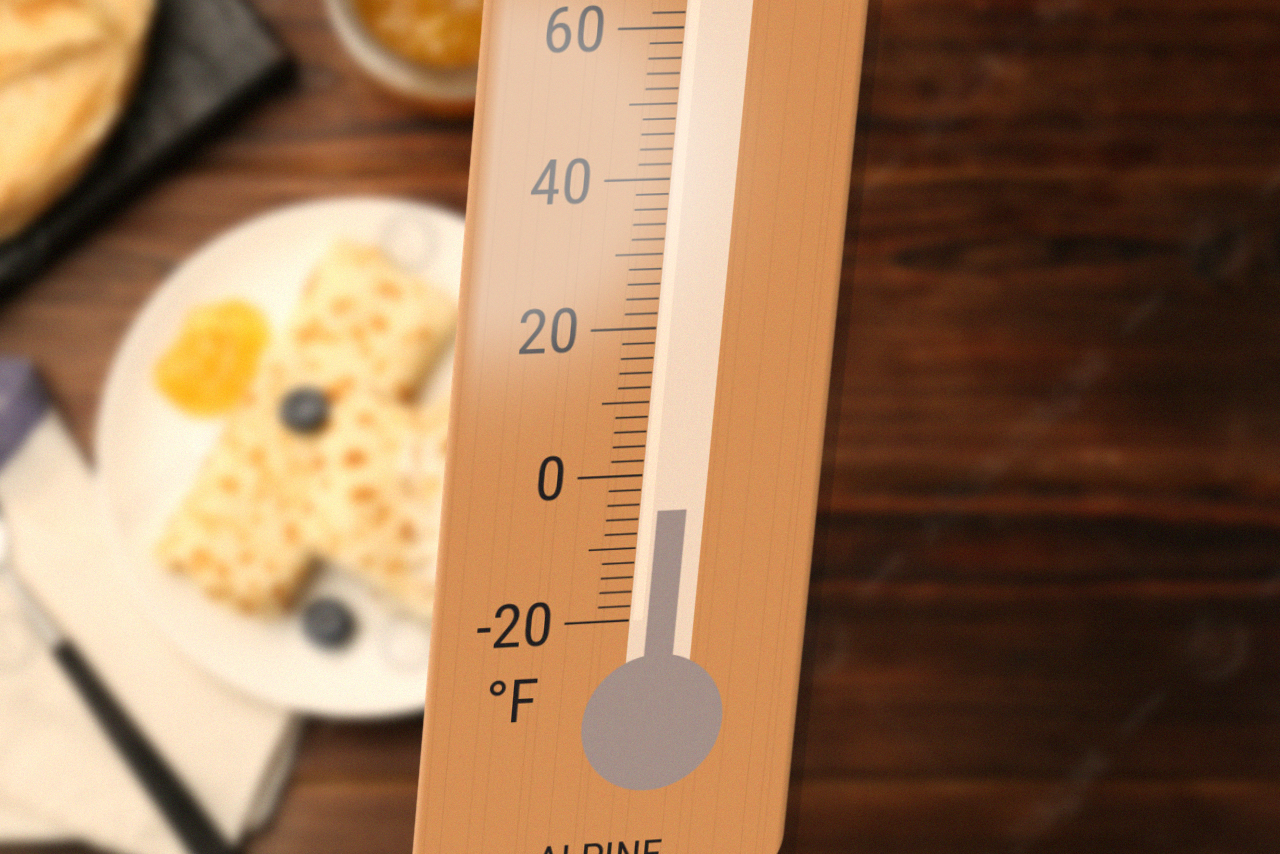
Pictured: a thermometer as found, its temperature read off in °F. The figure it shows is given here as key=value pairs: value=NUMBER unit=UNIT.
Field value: value=-5 unit=°F
